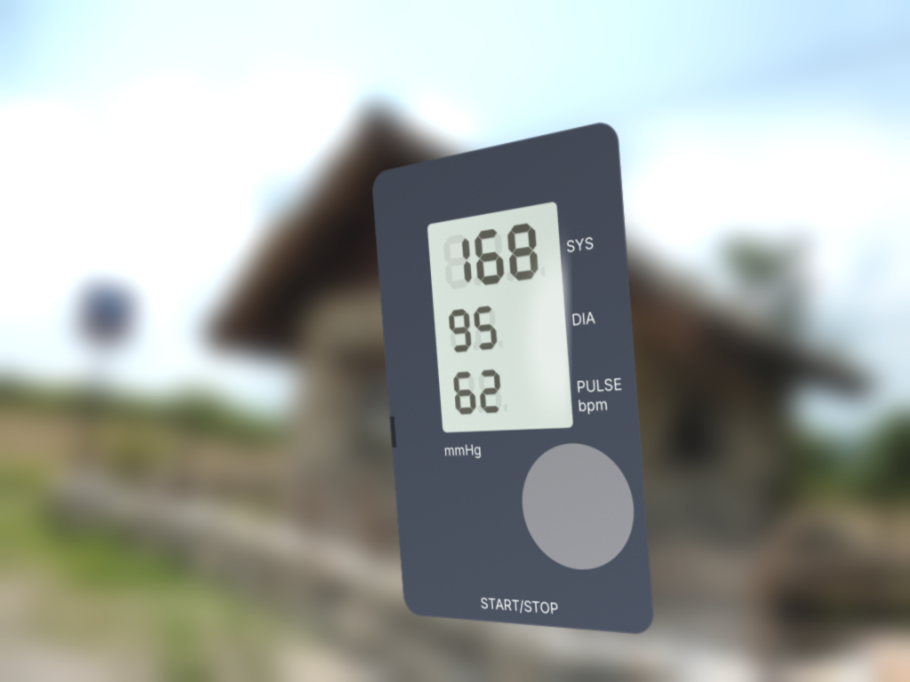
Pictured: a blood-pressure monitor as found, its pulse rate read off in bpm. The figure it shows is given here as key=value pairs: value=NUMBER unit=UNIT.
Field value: value=62 unit=bpm
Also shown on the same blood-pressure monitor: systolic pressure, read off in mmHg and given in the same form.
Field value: value=168 unit=mmHg
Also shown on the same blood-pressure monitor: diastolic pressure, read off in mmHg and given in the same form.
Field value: value=95 unit=mmHg
